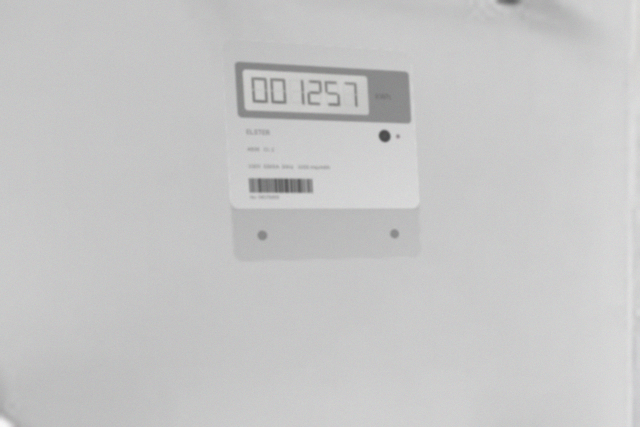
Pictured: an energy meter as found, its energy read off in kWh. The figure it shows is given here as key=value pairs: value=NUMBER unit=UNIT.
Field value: value=1257 unit=kWh
